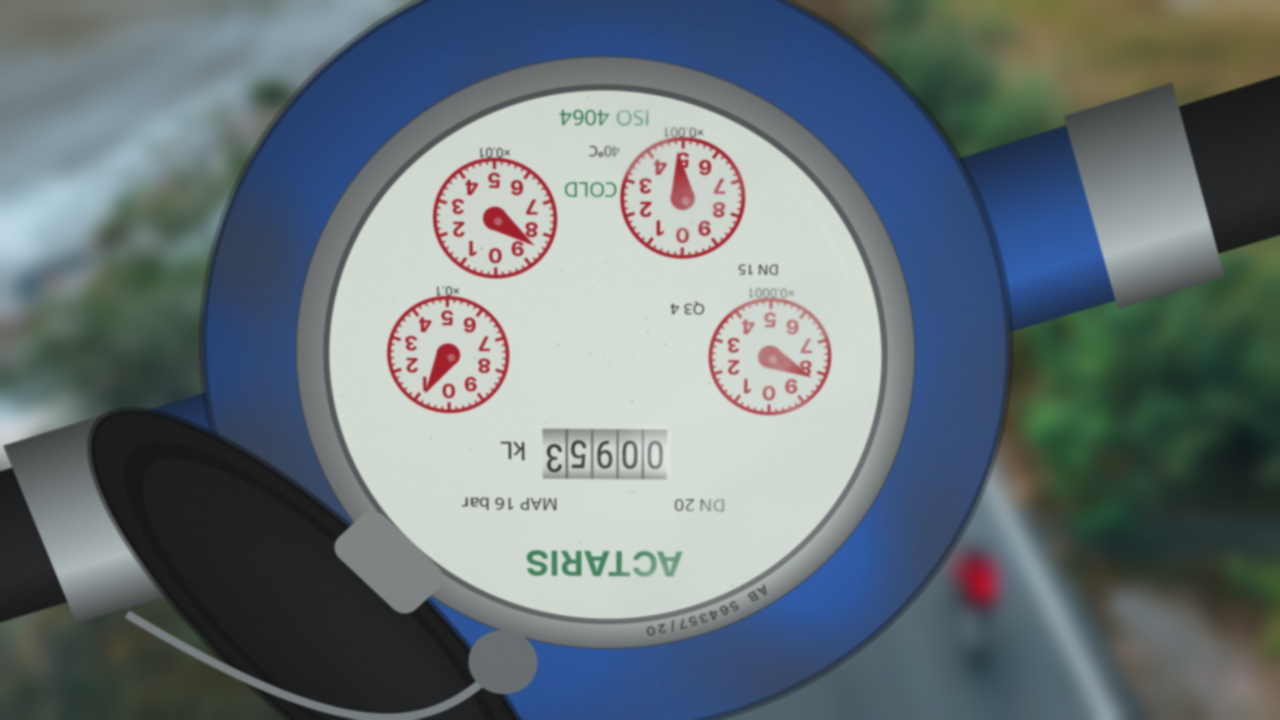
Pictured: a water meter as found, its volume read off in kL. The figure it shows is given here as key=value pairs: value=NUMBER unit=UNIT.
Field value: value=953.0848 unit=kL
